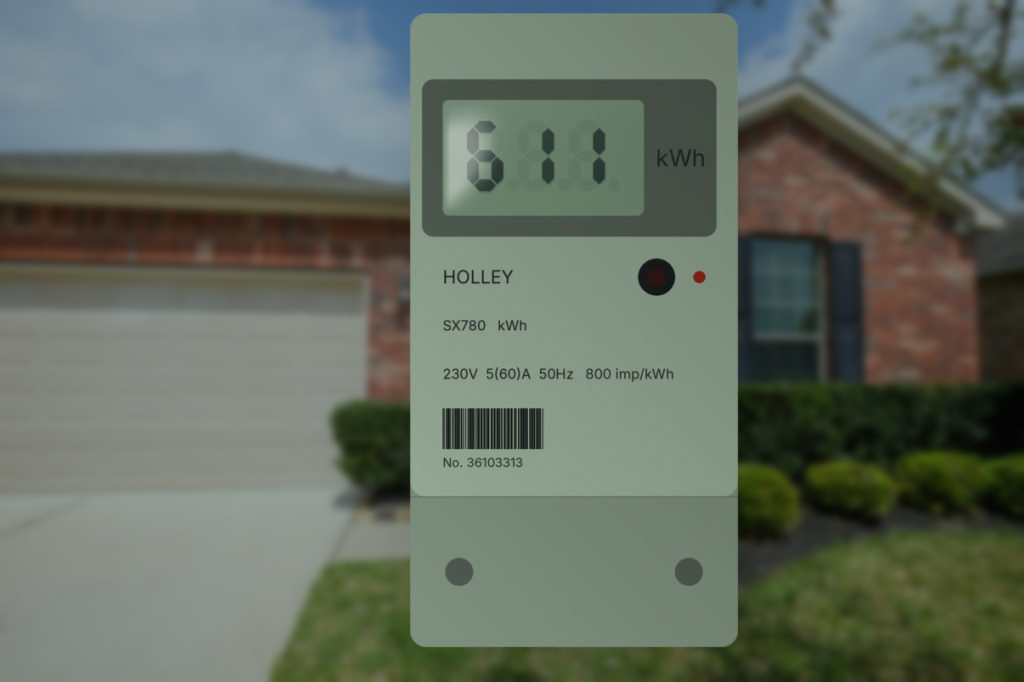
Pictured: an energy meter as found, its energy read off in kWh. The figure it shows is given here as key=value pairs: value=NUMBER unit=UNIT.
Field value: value=611 unit=kWh
